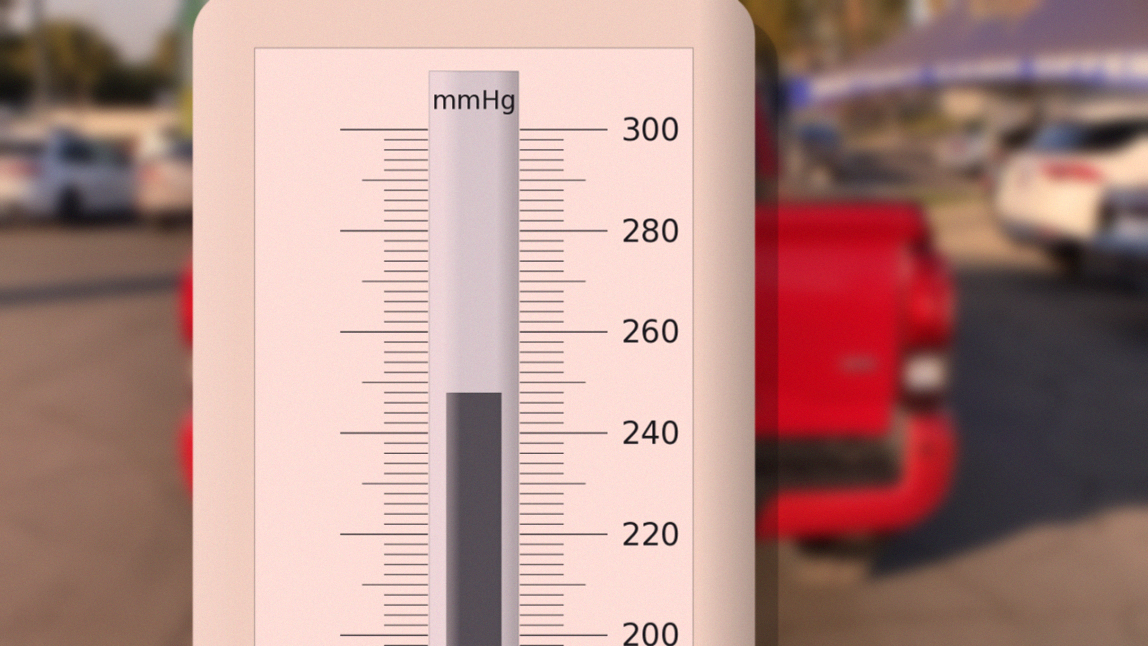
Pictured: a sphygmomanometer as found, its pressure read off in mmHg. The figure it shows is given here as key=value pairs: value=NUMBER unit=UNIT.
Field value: value=248 unit=mmHg
